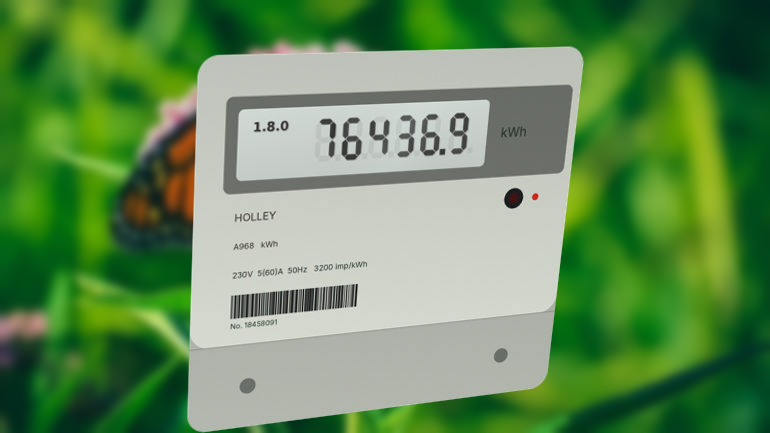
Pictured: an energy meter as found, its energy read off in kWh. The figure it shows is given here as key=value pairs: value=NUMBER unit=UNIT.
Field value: value=76436.9 unit=kWh
